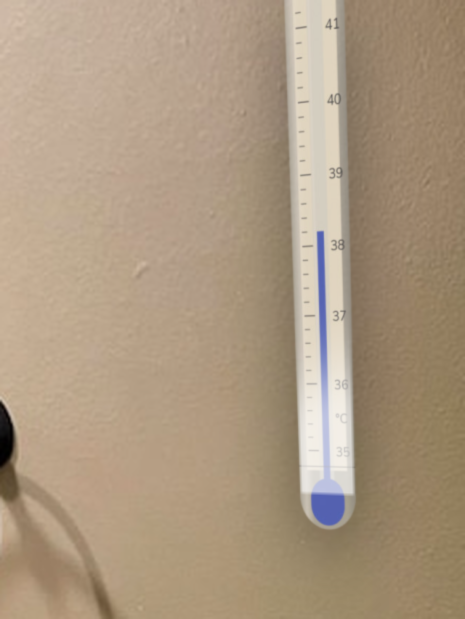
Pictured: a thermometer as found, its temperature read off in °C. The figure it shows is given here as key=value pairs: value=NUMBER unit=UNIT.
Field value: value=38.2 unit=°C
